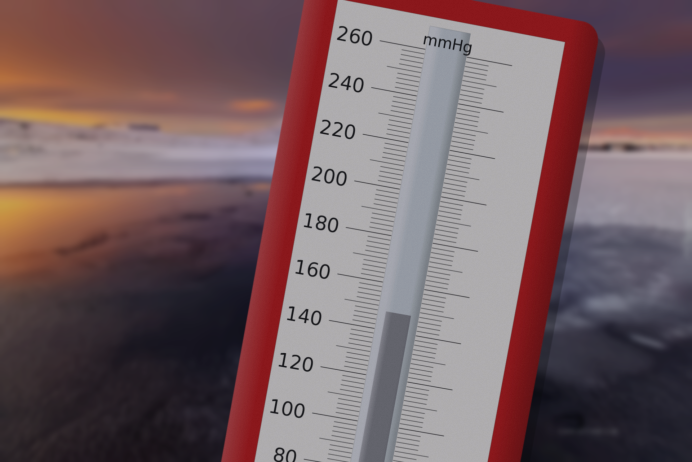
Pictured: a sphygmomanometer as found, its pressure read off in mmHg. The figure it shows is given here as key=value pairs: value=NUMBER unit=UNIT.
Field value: value=148 unit=mmHg
